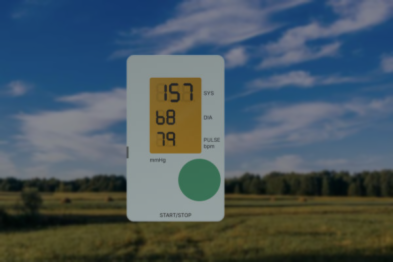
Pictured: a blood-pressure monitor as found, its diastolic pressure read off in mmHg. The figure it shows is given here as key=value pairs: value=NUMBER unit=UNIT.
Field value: value=68 unit=mmHg
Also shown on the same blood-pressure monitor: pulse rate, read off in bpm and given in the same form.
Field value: value=79 unit=bpm
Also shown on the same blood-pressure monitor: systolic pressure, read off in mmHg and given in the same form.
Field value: value=157 unit=mmHg
